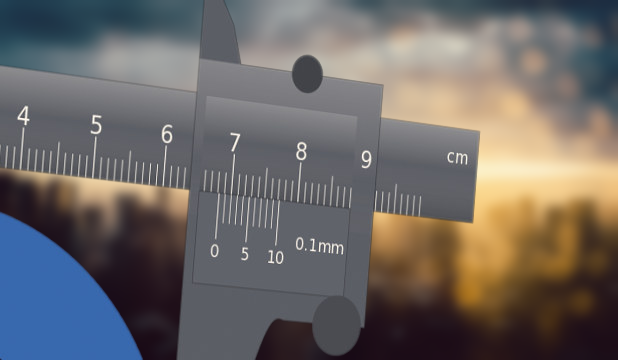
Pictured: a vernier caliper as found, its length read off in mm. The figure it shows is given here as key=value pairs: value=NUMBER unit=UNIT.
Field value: value=68.2 unit=mm
